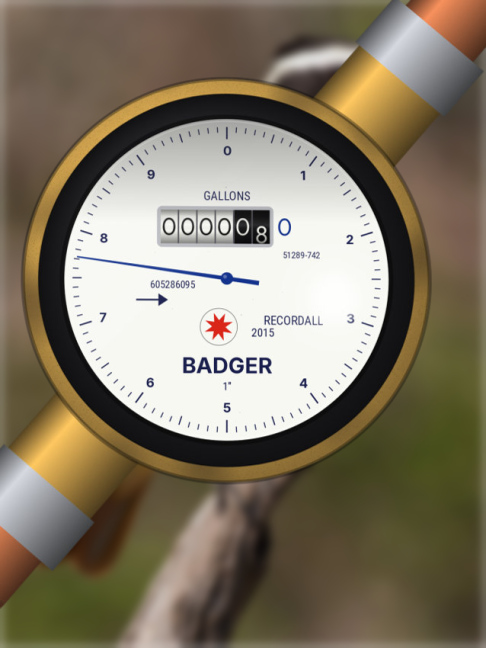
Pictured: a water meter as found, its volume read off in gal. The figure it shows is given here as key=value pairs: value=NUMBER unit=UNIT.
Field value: value=77.7 unit=gal
